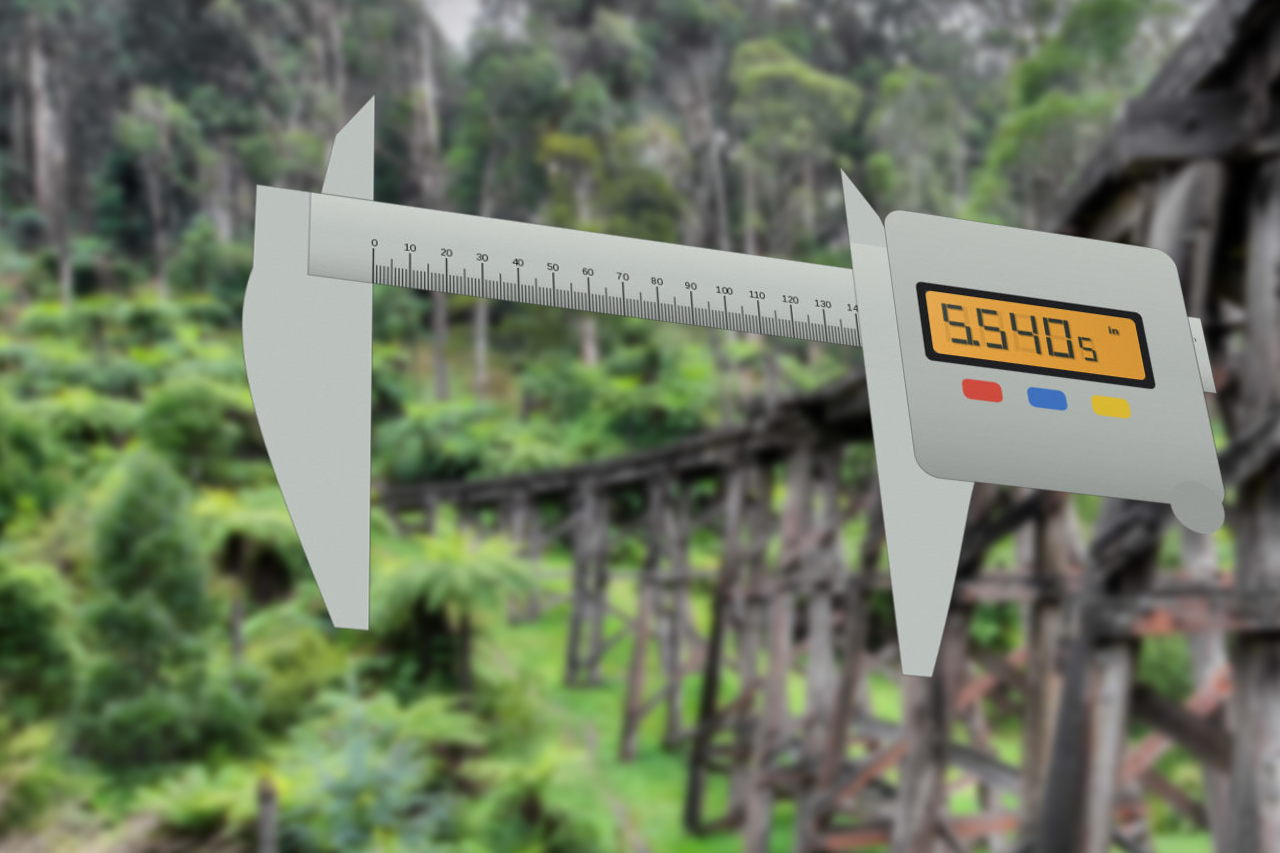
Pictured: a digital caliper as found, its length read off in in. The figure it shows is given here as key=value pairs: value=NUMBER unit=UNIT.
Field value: value=5.5405 unit=in
